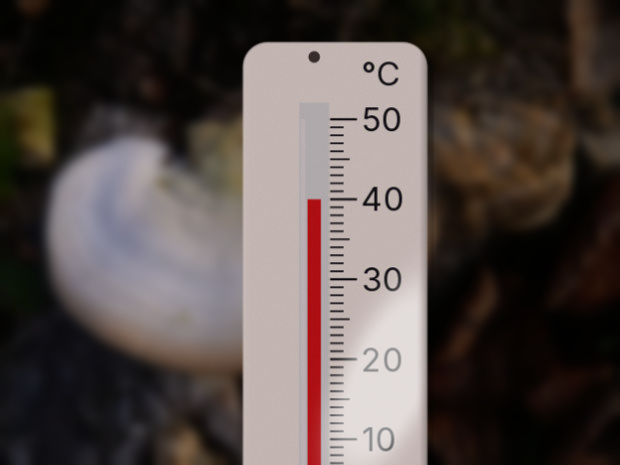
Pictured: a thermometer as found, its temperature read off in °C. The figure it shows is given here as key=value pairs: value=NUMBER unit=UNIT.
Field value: value=40 unit=°C
